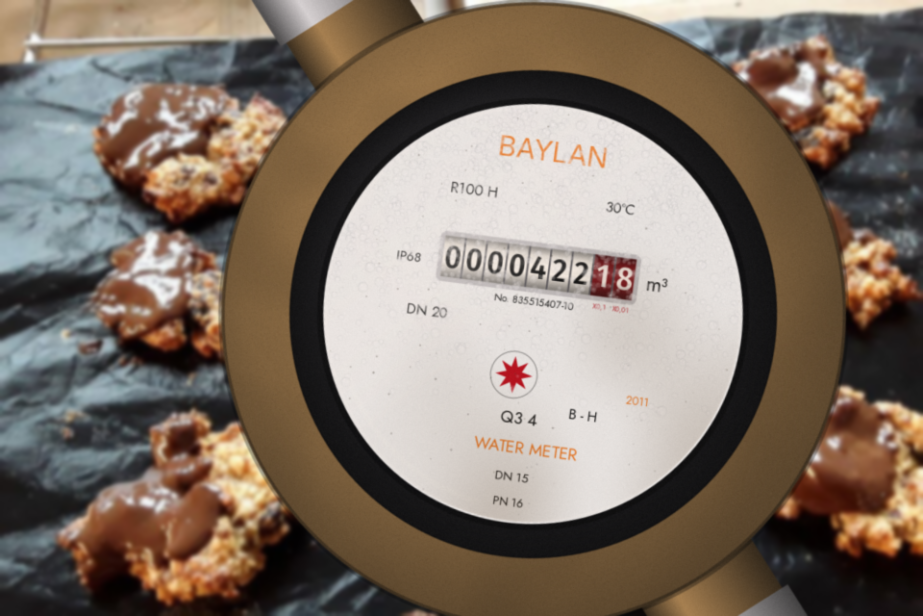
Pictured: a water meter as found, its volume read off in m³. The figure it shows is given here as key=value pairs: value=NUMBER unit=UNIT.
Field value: value=422.18 unit=m³
